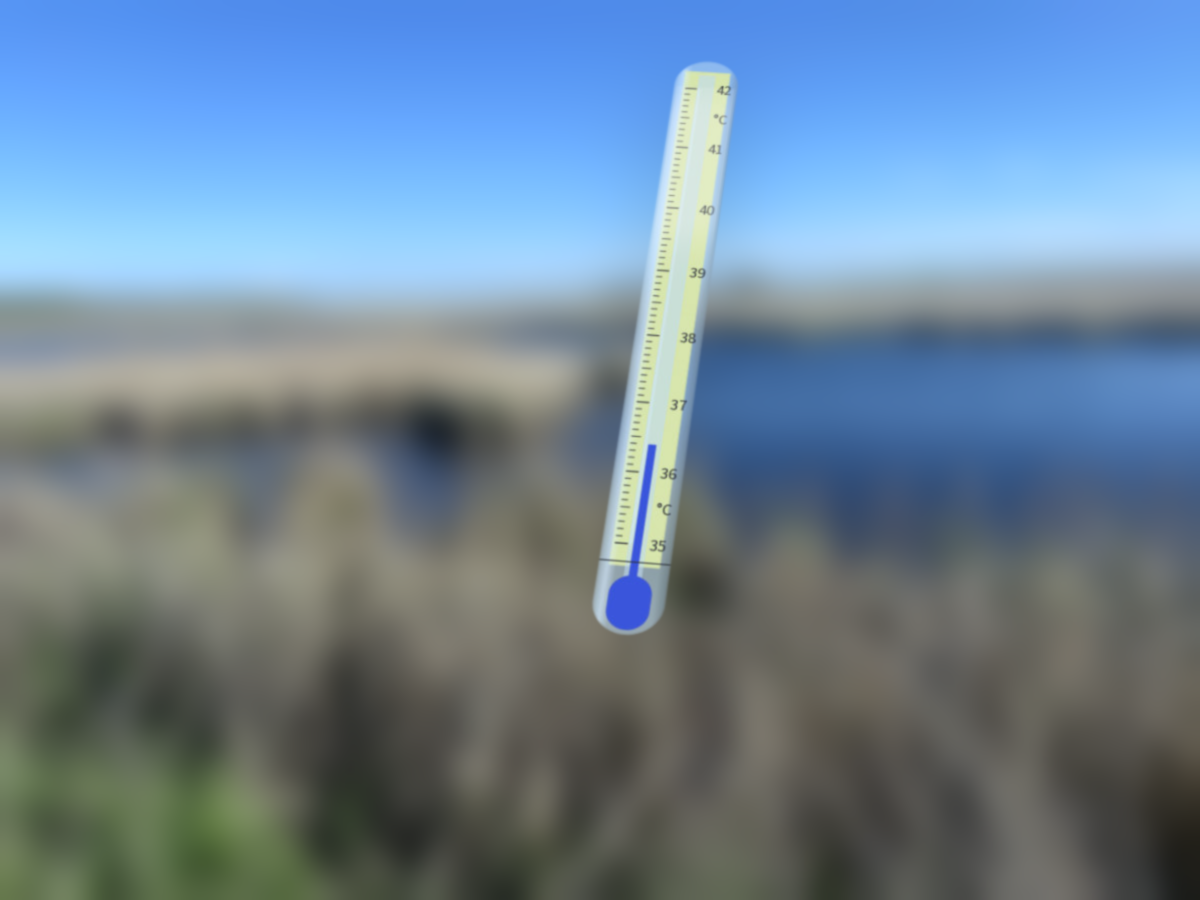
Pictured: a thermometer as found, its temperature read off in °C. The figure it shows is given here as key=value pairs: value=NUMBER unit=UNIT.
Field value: value=36.4 unit=°C
